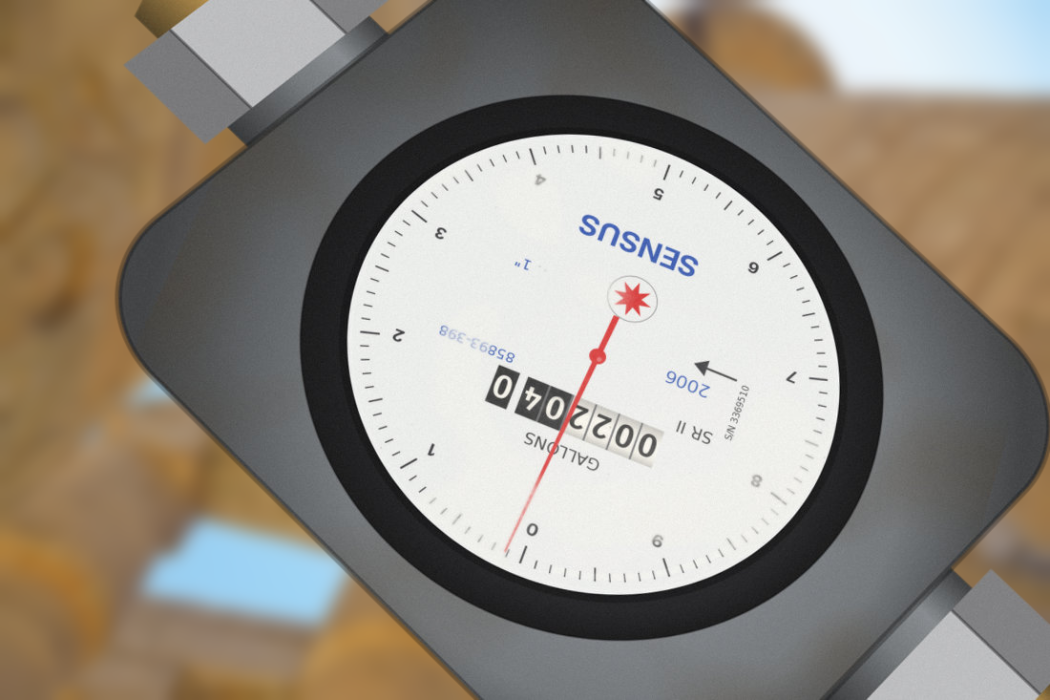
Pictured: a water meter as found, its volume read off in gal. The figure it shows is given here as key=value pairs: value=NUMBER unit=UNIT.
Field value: value=22040.1 unit=gal
